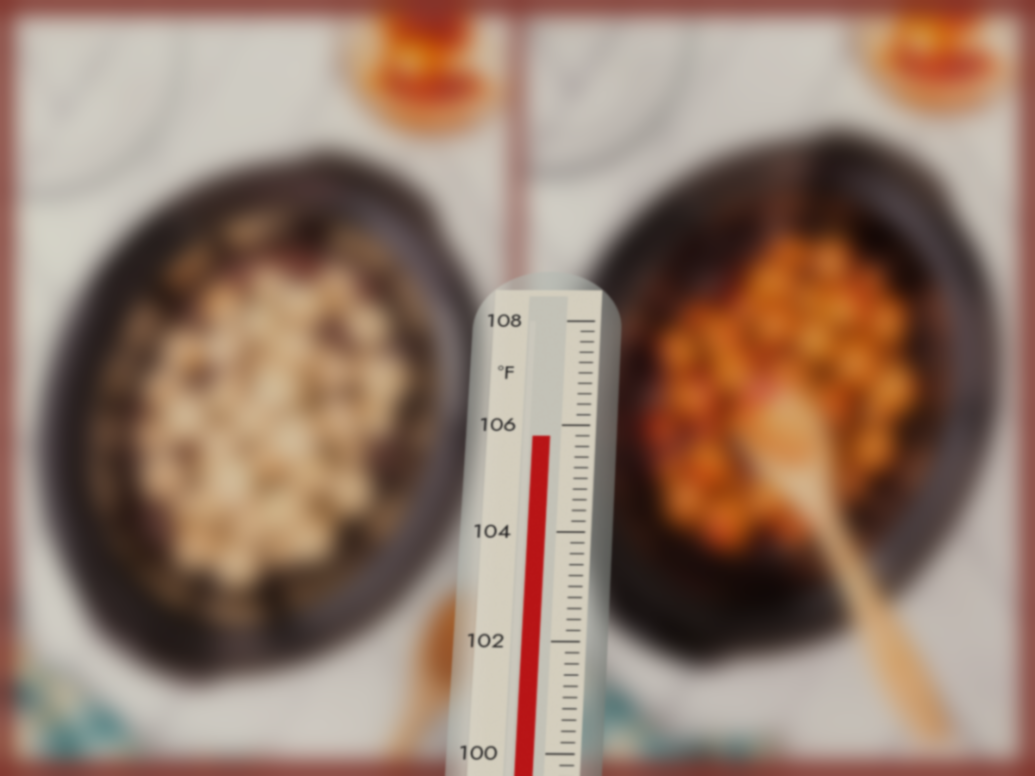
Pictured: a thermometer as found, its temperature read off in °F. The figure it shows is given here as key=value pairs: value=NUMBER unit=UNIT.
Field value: value=105.8 unit=°F
